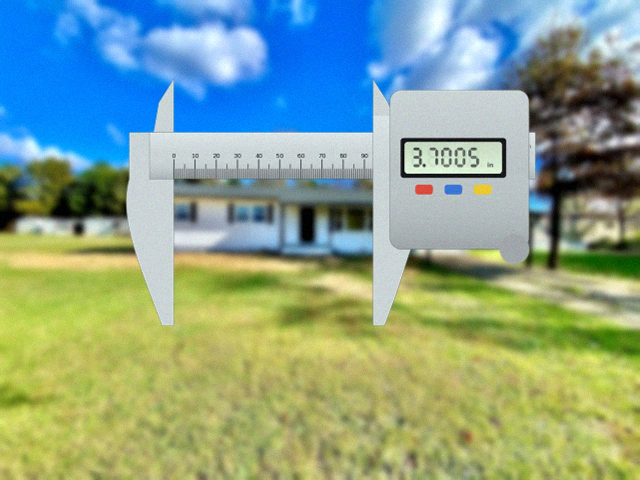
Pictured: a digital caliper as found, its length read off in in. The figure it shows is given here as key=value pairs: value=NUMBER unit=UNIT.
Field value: value=3.7005 unit=in
